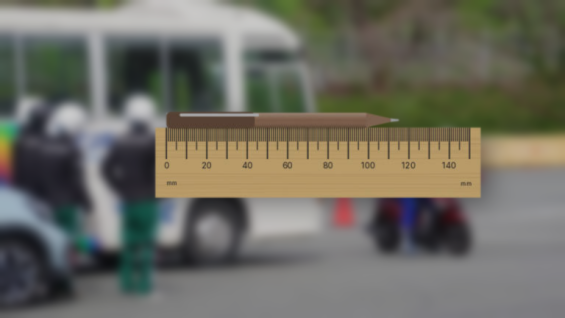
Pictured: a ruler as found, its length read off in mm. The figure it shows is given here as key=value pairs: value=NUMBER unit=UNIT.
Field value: value=115 unit=mm
